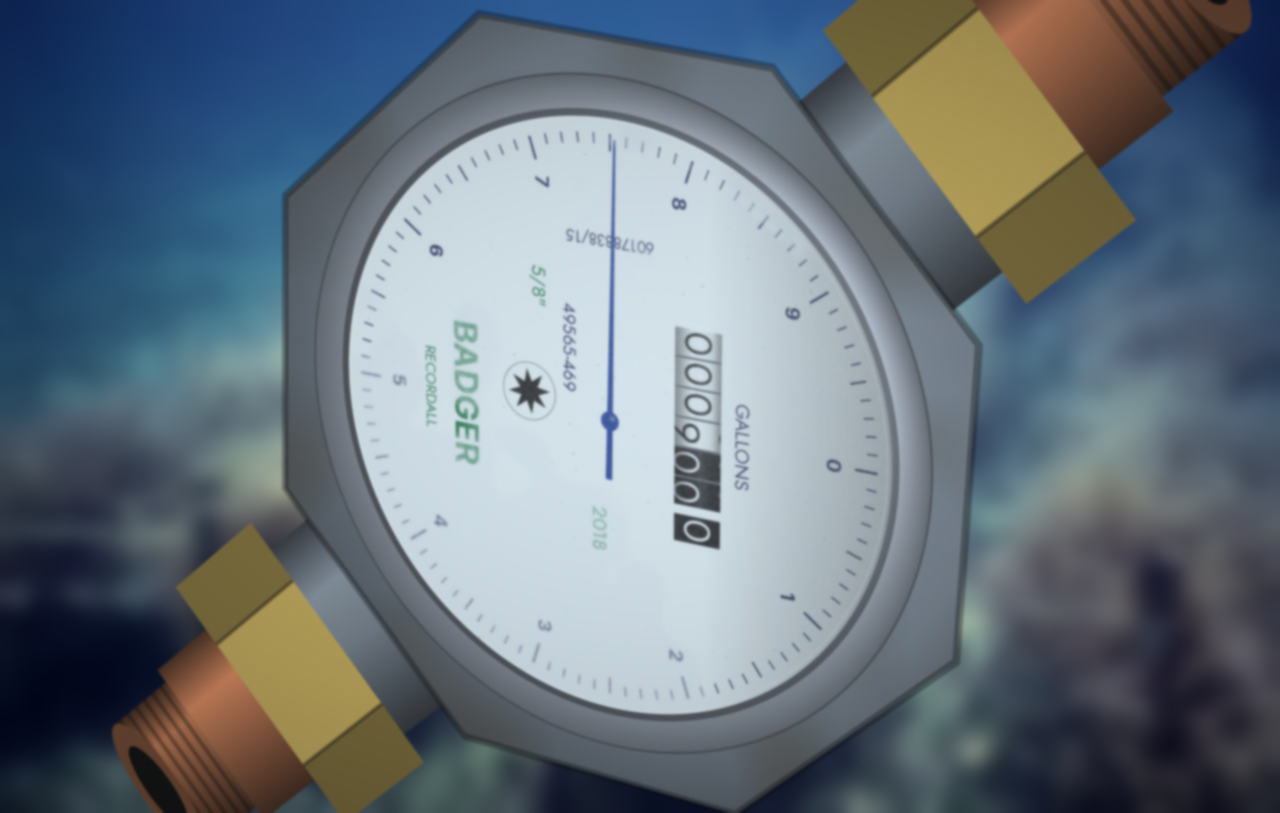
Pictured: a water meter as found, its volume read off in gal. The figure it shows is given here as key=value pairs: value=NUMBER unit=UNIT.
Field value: value=8997.5 unit=gal
